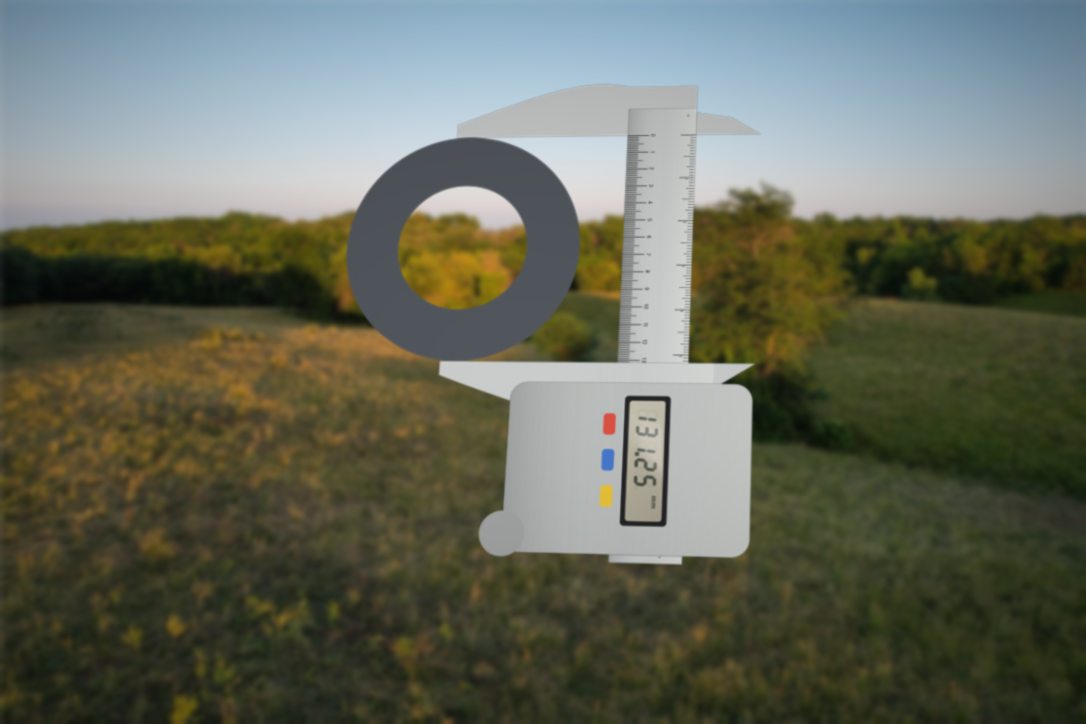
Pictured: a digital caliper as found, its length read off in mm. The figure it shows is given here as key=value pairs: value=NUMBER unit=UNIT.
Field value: value=131.25 unit=mm
